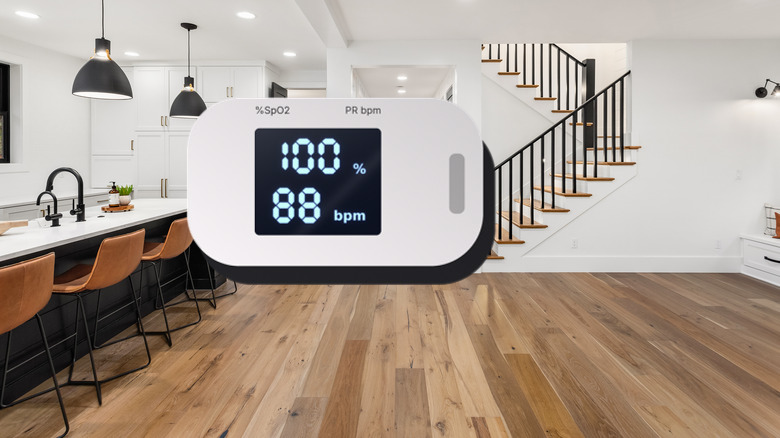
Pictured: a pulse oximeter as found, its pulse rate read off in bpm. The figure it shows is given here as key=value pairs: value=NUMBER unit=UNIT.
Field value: value=88 unit=bpm
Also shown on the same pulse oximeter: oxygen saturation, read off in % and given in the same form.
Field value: value=100 unit=%
